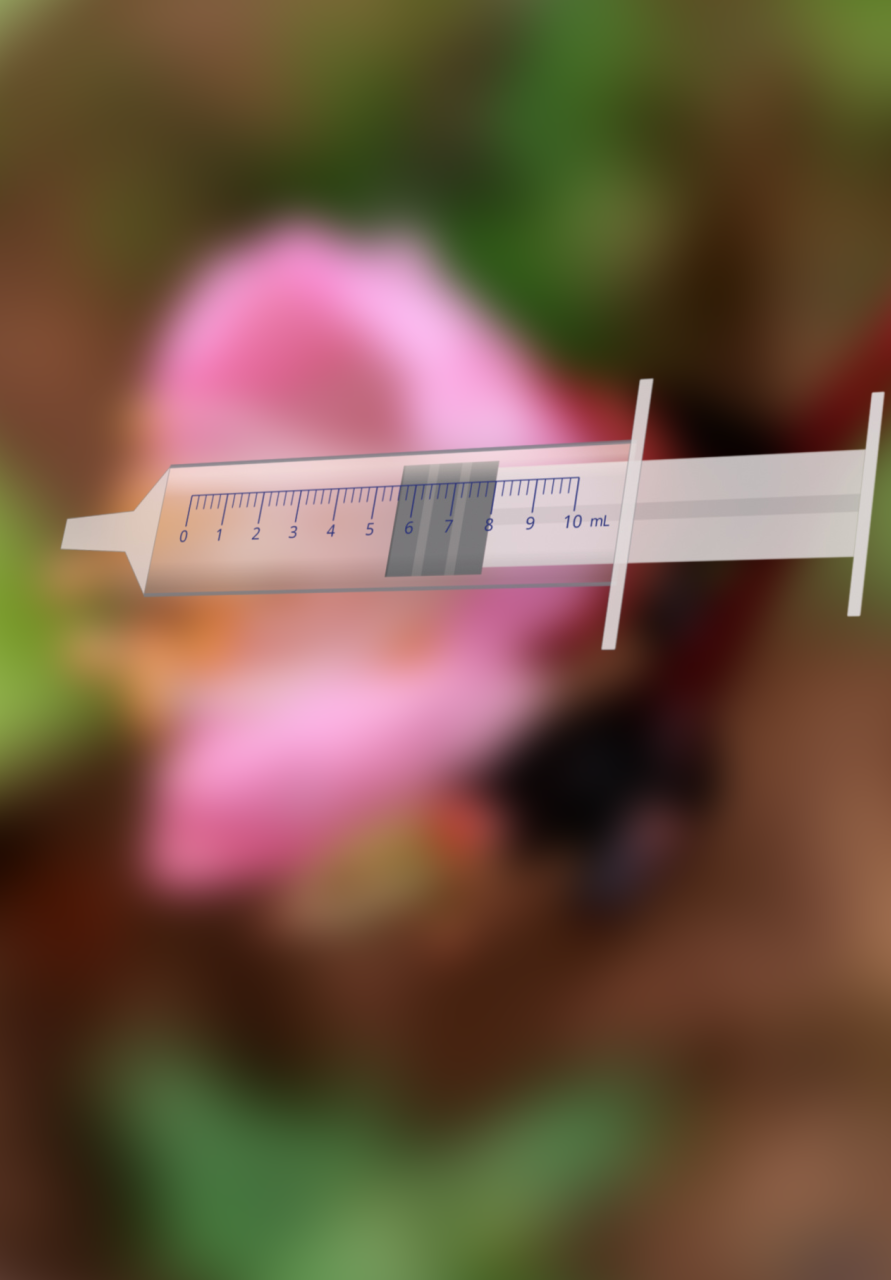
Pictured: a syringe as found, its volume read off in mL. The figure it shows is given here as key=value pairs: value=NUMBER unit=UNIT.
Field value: value=5.6 unit=mL
